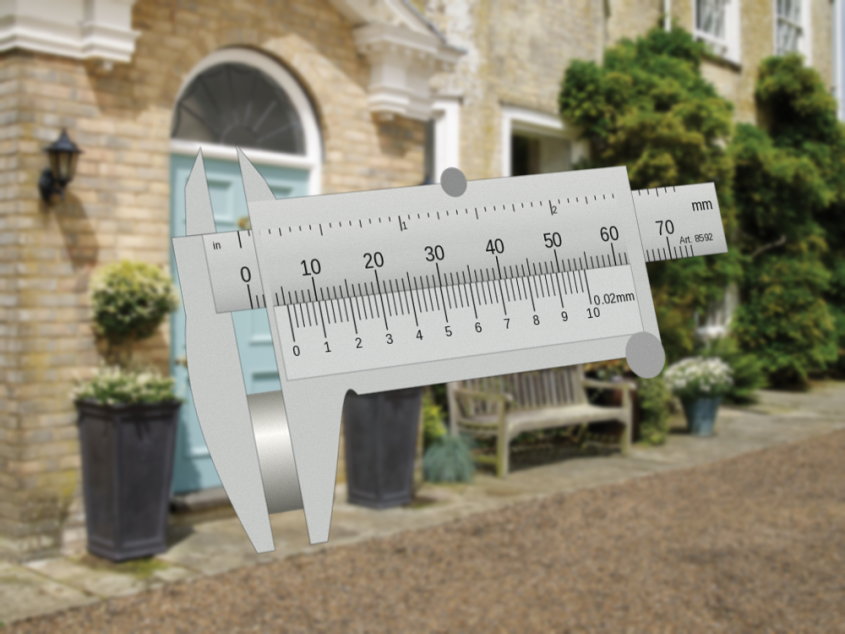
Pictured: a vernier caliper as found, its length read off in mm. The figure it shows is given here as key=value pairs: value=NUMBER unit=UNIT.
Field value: value=5.4 unit=mm
